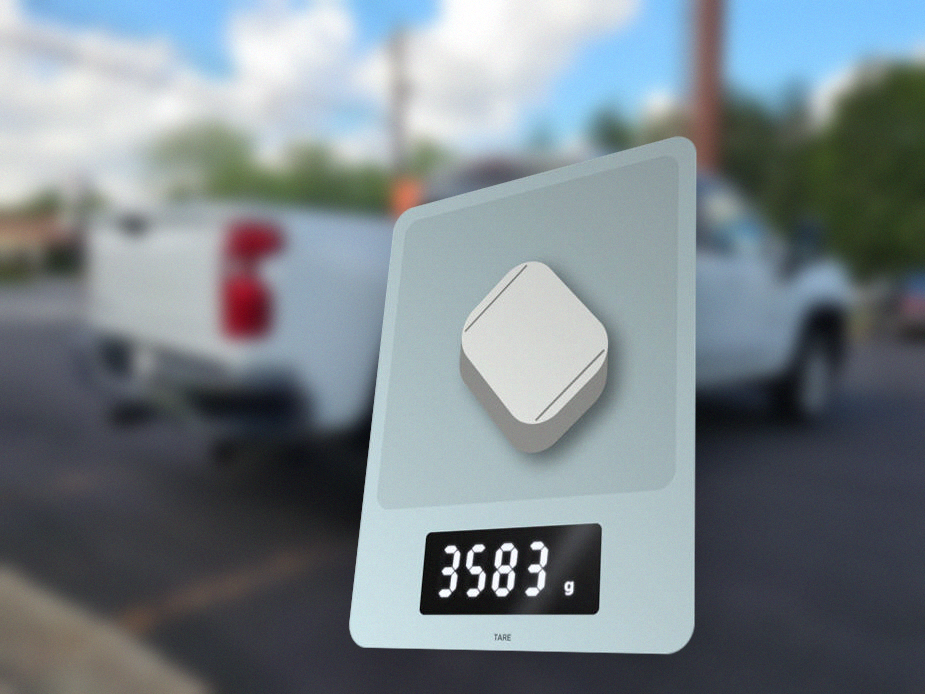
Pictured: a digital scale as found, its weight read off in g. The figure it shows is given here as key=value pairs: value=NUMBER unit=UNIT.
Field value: value=3583 unit=g
